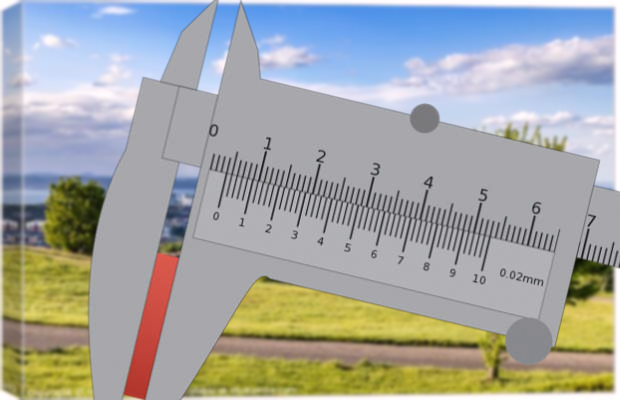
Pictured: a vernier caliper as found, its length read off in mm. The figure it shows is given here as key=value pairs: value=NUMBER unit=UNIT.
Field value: value=4.0 unit=mm
